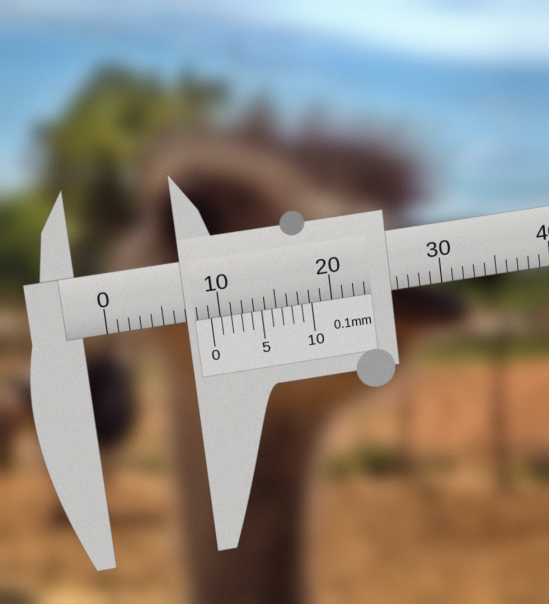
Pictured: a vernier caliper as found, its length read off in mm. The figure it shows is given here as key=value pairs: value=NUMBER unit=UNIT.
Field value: value=9.2 unit=mm
